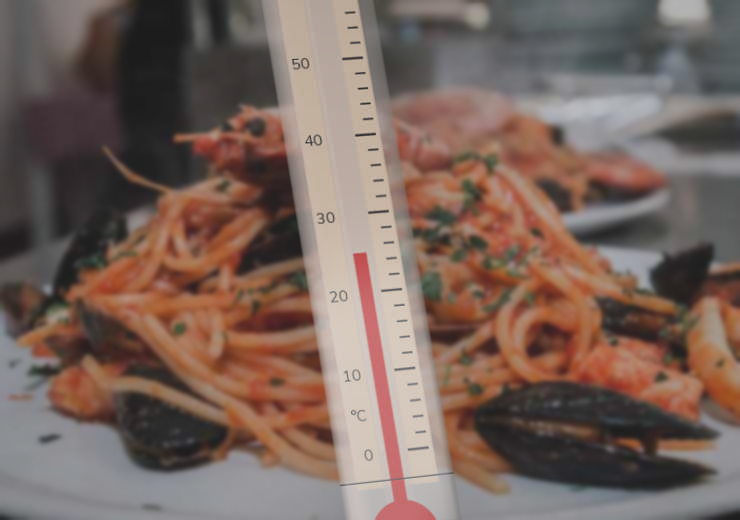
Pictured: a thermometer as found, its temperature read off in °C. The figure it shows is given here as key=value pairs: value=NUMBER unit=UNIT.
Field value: value=25 unit=°C
